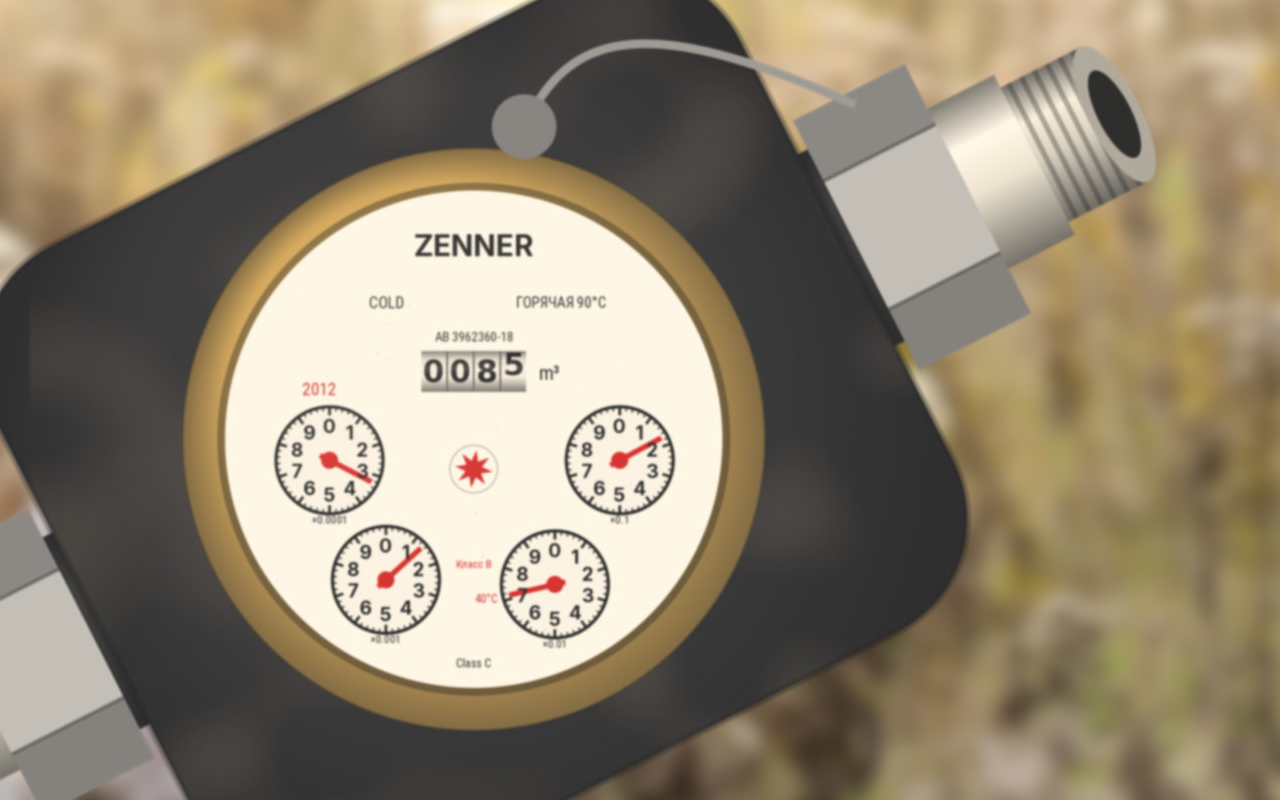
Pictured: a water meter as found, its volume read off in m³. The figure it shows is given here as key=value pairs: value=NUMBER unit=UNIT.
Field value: value=85.1713 unit=m³
